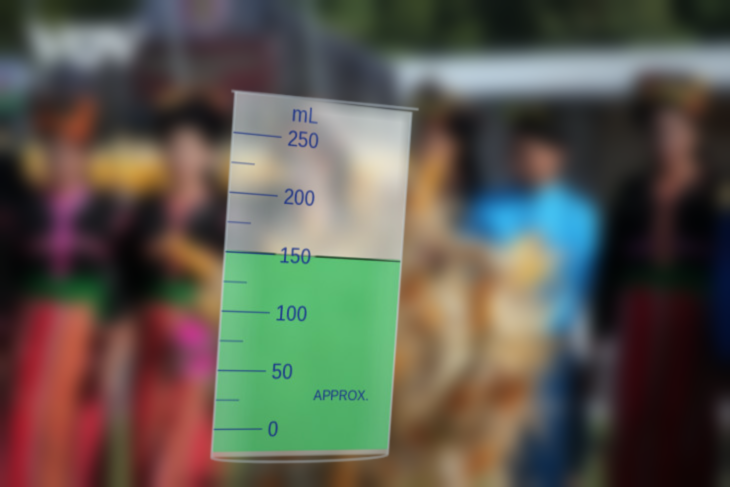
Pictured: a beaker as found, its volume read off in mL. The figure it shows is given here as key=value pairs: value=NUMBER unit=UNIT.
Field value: value=150 unit=mL
